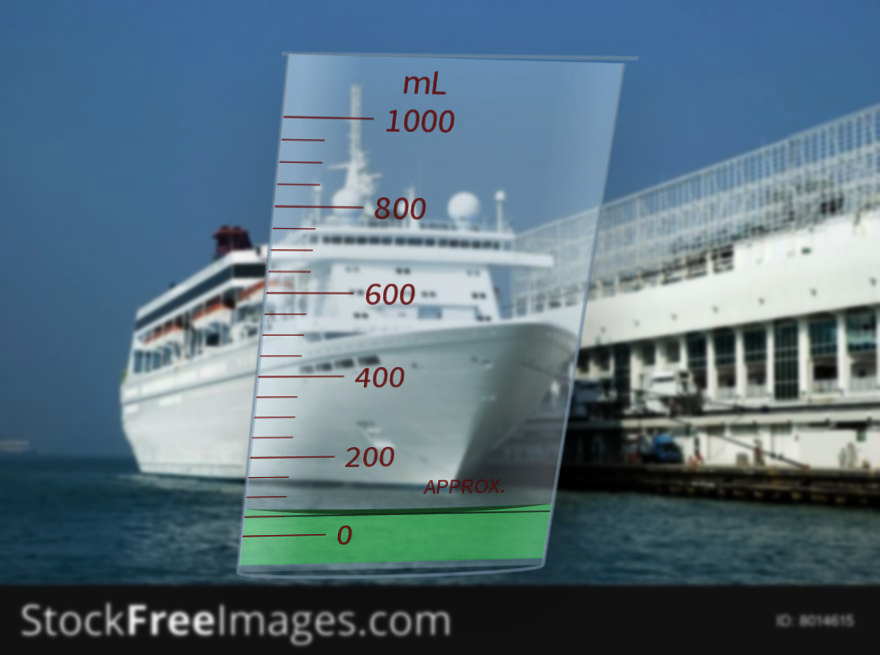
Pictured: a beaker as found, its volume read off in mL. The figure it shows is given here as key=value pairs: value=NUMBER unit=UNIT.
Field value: value=50 unit=mL
